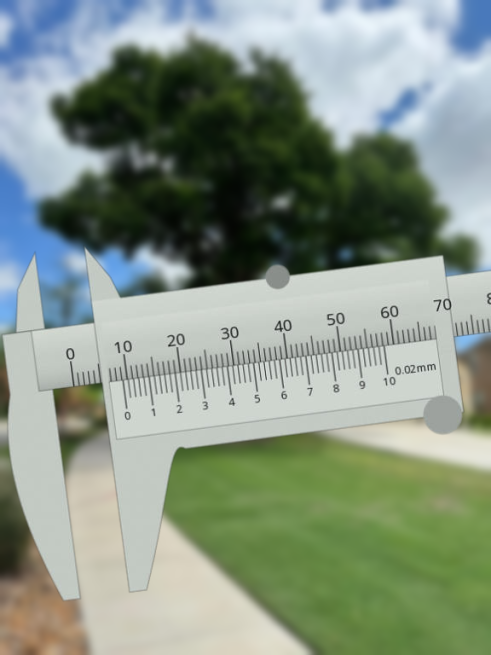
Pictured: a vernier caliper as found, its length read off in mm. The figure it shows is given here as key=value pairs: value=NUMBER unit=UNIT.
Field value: value=9.2 unit=mm
